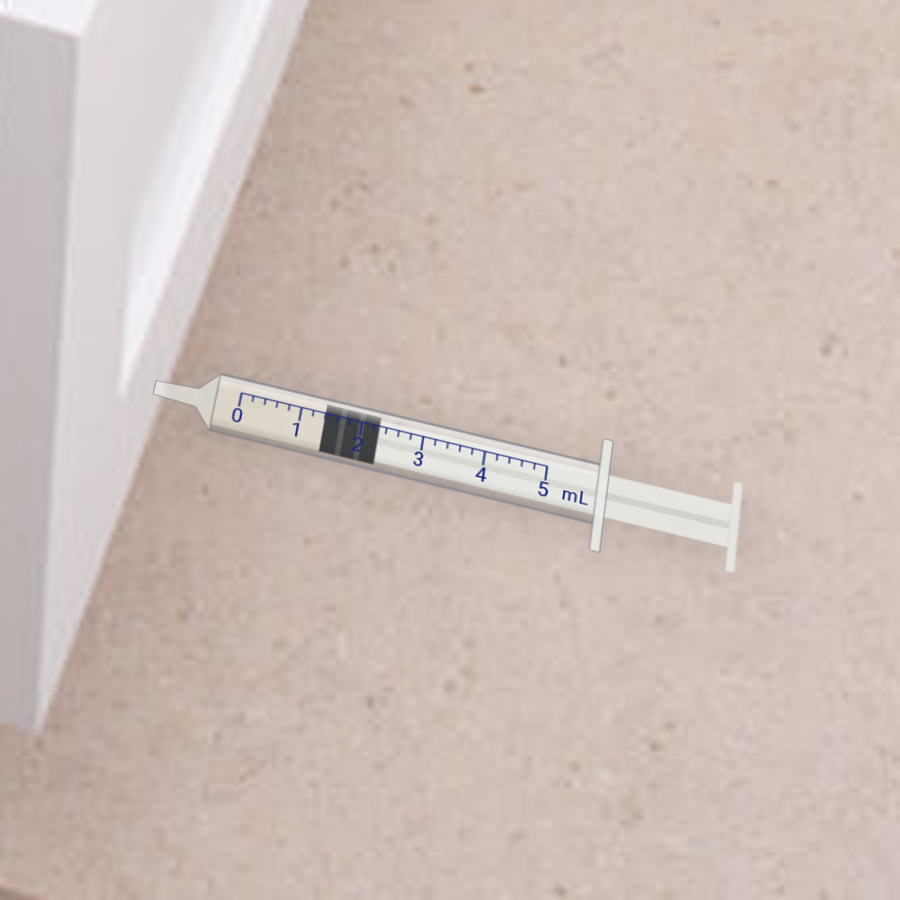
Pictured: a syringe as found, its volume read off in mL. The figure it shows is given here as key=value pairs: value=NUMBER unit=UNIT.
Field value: value=1.4 unit=mL
